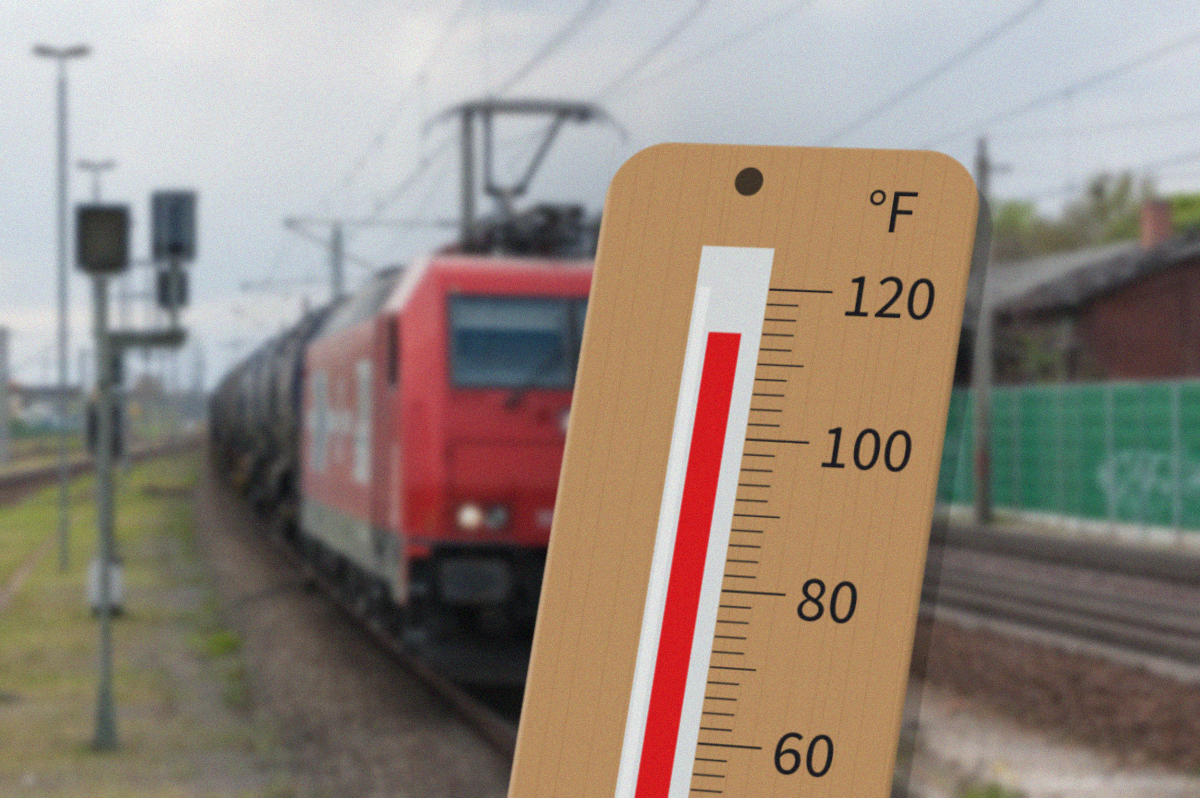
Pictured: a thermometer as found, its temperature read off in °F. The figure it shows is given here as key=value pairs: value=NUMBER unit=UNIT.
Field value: value=114 unit=°F
